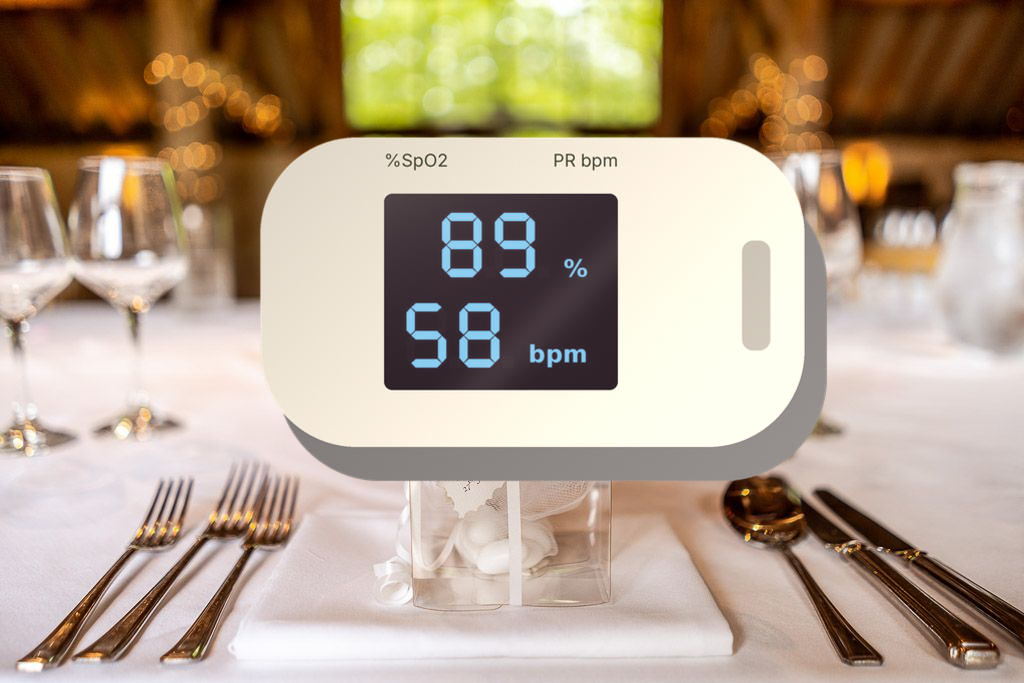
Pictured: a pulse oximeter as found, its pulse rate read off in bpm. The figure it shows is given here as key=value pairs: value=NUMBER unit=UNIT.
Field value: value=58 unit=bpm
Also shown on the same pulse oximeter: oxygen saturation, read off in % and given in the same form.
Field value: value=89 unit=%
